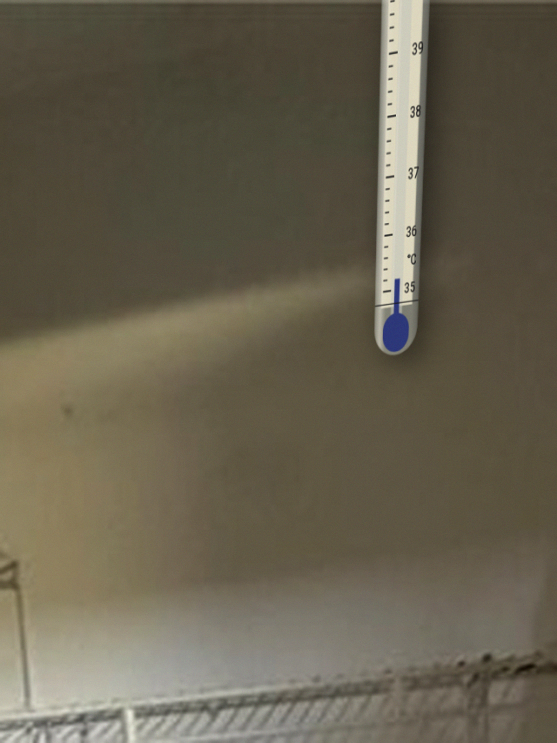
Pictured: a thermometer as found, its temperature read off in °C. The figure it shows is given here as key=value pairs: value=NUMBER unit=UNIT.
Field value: value=35.2 unit=°C
